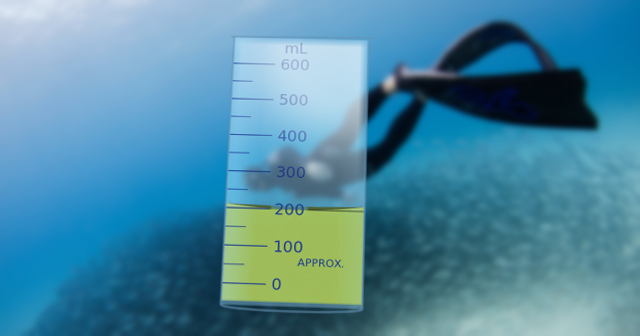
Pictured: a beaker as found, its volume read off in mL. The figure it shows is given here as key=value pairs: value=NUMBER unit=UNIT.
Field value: value=200 unit=mL
